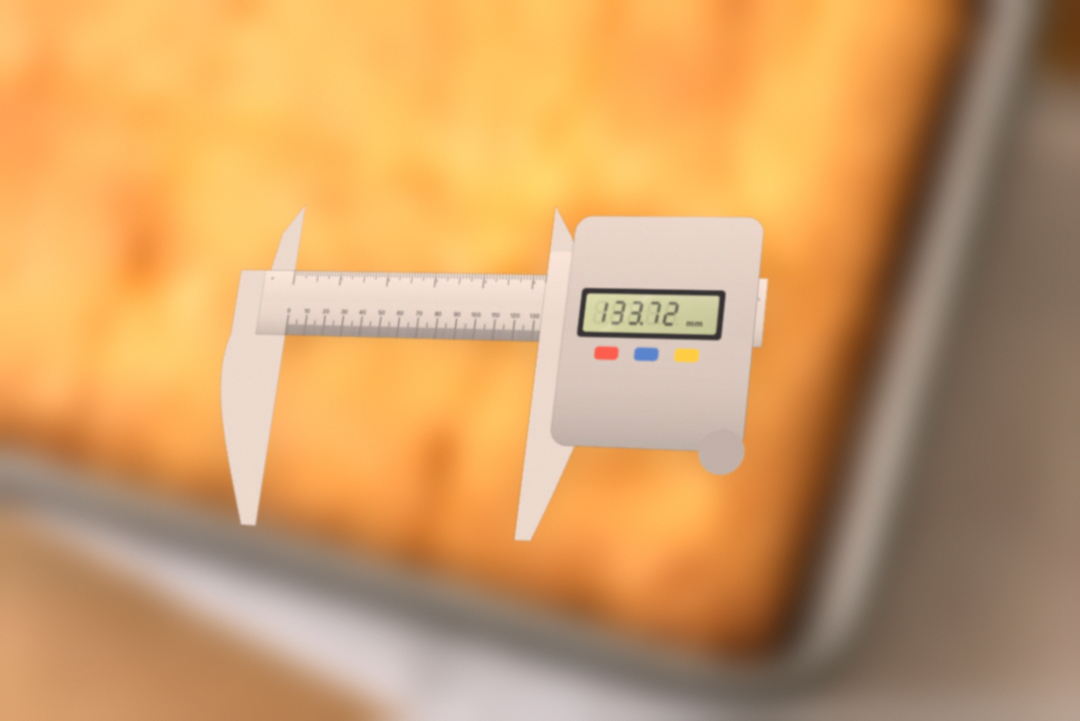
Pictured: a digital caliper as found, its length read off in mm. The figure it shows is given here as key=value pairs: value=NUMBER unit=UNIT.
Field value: value=133.72 unit=mm
